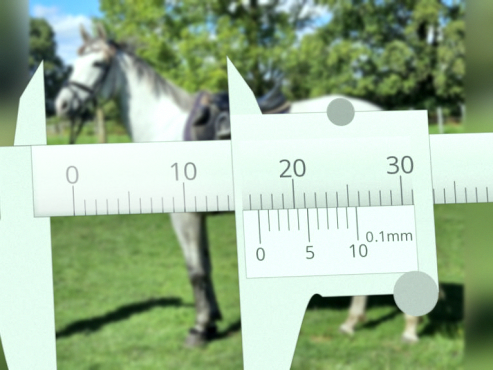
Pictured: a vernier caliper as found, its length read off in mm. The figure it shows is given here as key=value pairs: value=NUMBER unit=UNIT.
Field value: value=16.7 unit=mm
